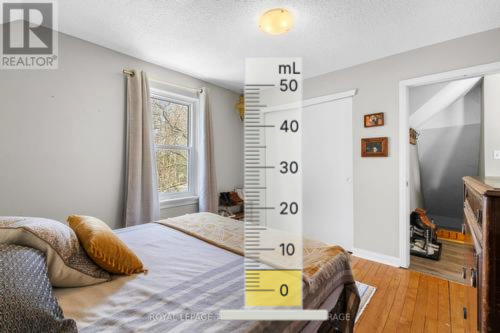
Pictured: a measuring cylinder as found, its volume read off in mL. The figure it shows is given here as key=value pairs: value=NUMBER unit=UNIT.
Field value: value=5 unit=mL
